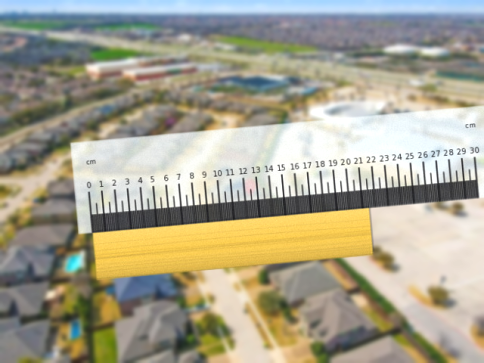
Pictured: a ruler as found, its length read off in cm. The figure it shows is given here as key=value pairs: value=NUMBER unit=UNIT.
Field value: value=21.5 unit=cm
